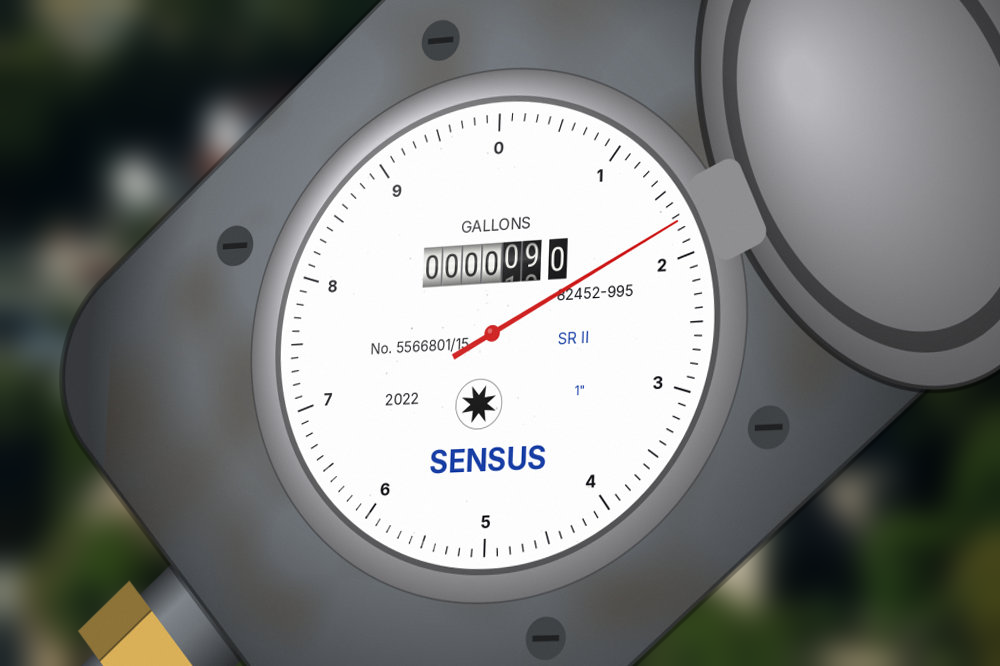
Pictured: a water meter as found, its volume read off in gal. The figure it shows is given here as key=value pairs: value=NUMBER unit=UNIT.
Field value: value=91.7 unit=gal
